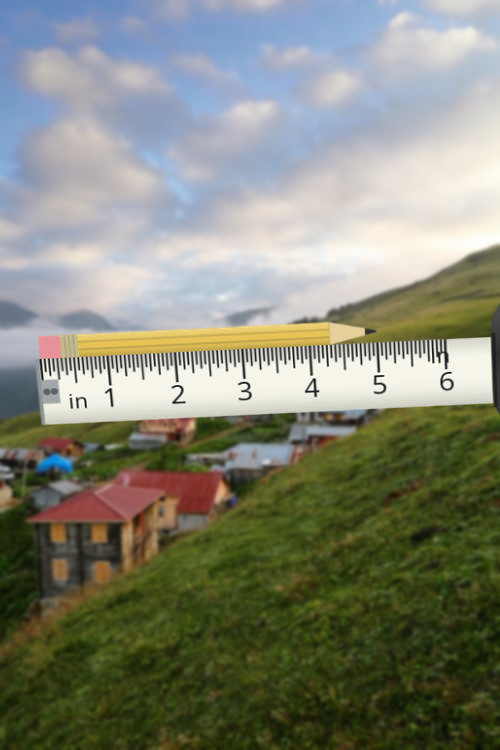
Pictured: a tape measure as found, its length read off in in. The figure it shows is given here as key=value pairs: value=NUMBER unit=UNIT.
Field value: value=5 unit=in
